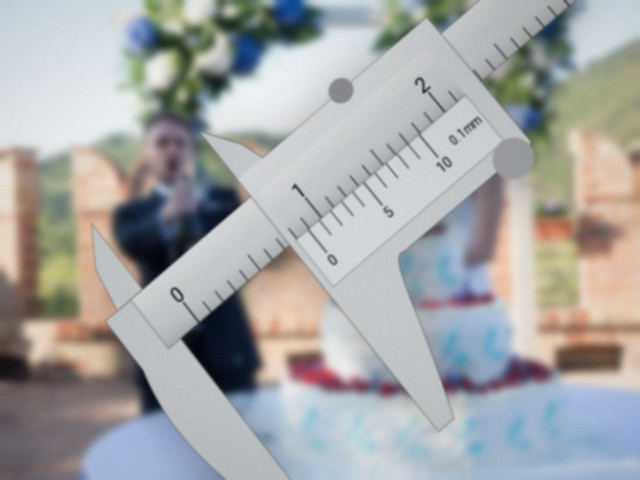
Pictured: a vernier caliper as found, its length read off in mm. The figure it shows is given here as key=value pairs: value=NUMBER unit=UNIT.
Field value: value=8.9 unit=mm
